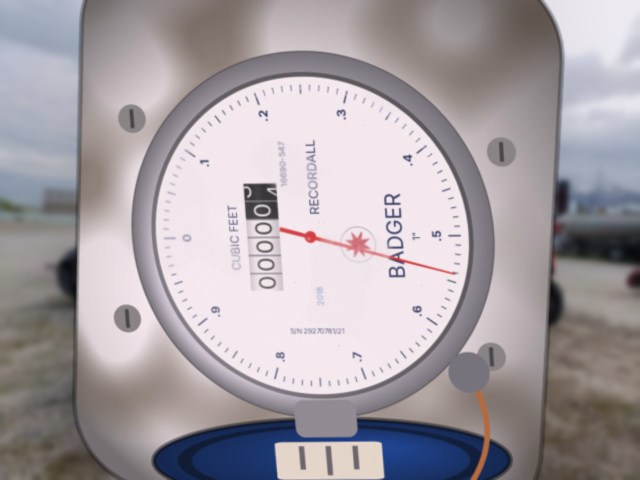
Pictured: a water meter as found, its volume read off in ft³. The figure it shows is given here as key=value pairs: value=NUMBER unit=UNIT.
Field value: value=3.54 unit=ft³
